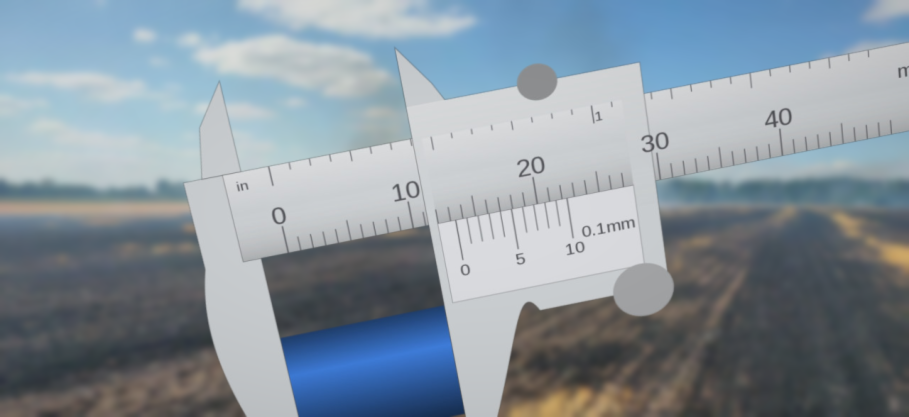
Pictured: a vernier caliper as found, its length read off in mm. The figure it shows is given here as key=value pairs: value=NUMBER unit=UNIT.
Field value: value=13.4 unit=mm
